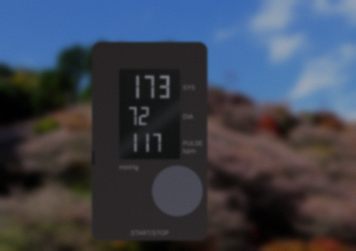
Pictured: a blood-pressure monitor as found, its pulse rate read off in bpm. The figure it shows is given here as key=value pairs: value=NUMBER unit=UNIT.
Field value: value=117 unit=bpm
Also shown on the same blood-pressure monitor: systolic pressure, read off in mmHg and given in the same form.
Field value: value=173 unit=mmHg
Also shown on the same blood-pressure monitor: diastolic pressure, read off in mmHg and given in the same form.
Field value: value=72 unit=mmHg
